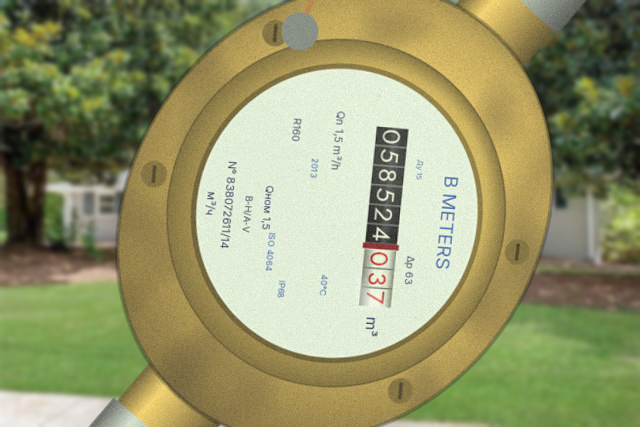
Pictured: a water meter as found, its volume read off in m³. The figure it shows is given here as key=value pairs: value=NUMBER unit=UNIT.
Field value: value=58524.037 unit=m³
